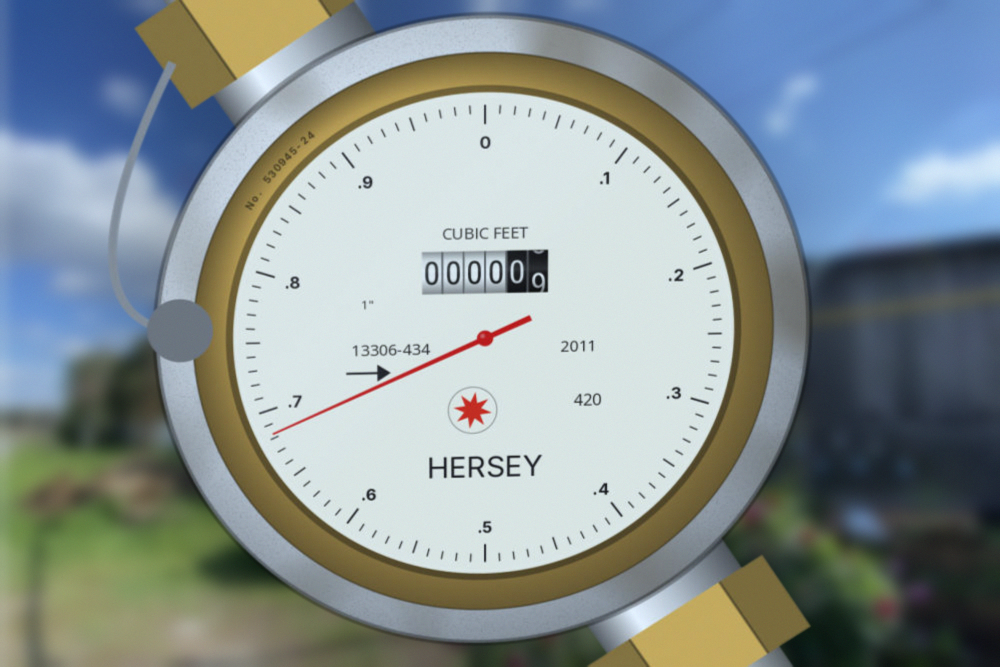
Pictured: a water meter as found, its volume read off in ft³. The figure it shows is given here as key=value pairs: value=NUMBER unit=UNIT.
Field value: value=8.68 unit=ft³
